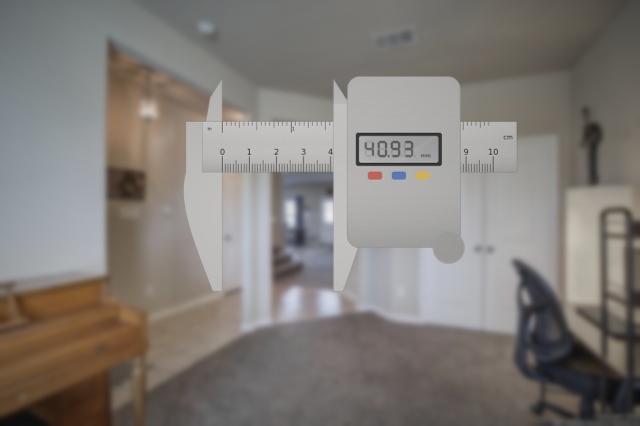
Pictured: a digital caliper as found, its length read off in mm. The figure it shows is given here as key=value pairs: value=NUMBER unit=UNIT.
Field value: value=40.93 unit=mm
